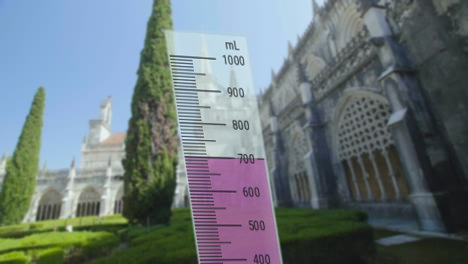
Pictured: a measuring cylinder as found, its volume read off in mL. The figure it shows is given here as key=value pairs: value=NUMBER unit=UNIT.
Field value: value=700 unit=mL
